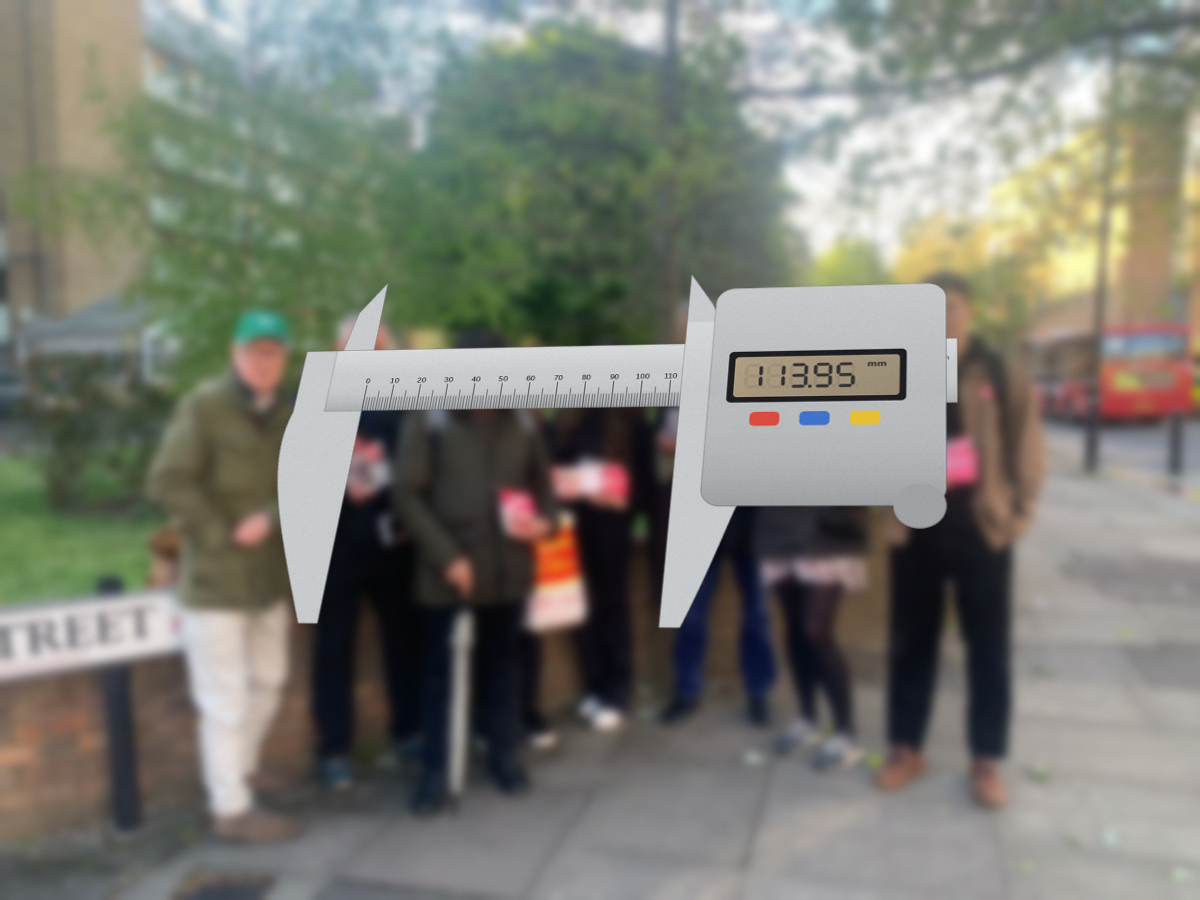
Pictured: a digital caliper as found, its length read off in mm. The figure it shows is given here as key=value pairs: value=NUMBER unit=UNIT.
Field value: value=113.95 unit=mm
